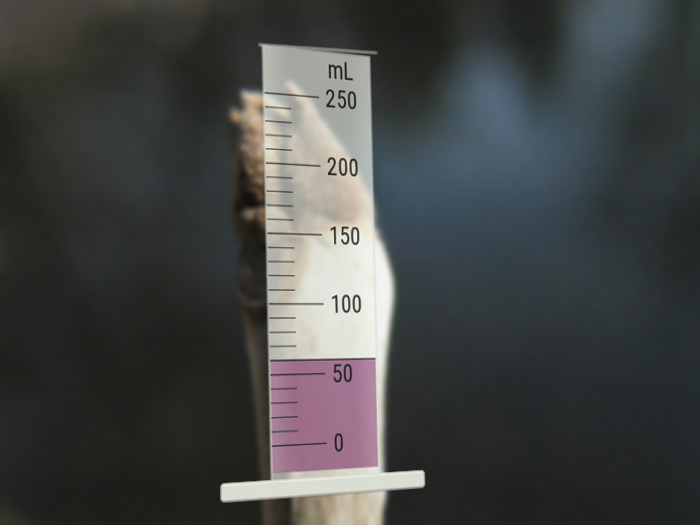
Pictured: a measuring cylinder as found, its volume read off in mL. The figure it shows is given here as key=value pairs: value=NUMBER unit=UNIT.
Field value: value=60 unit=mL
